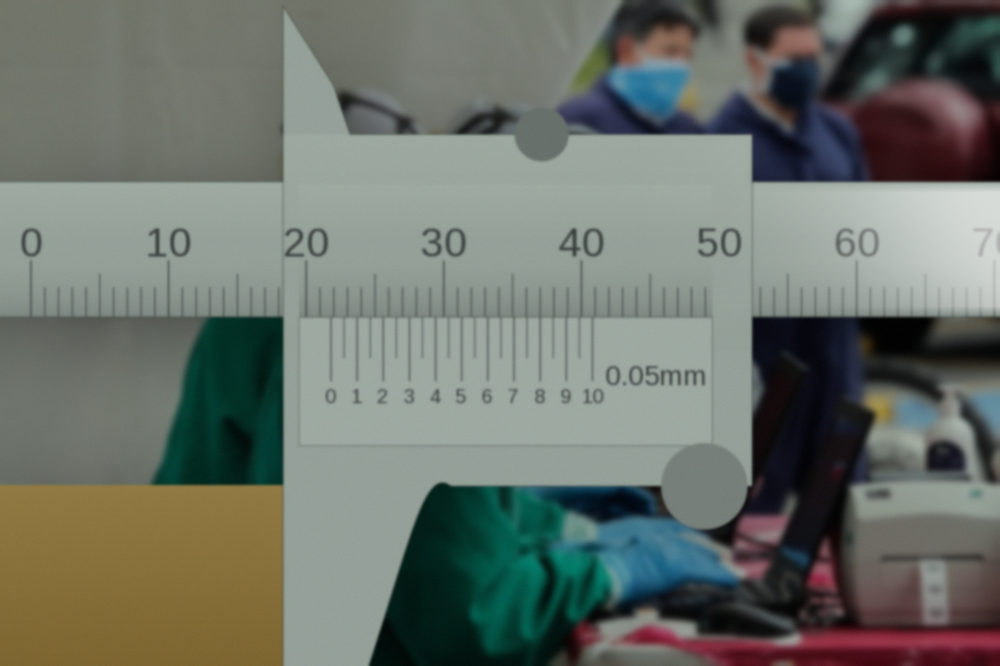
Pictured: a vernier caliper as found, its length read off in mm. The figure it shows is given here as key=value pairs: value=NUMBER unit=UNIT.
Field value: value=21.8 unit=mm
